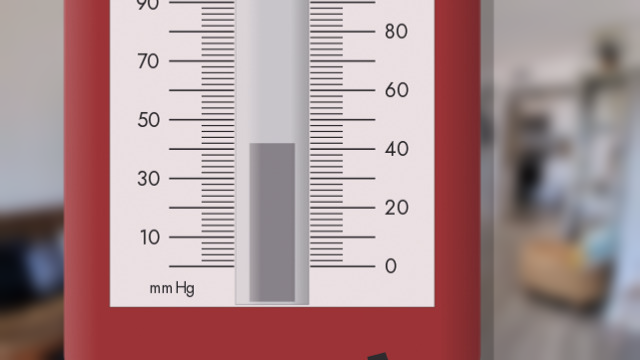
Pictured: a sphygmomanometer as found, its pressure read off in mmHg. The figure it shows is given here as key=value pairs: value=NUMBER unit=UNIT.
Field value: value=42 unit=mmHg
